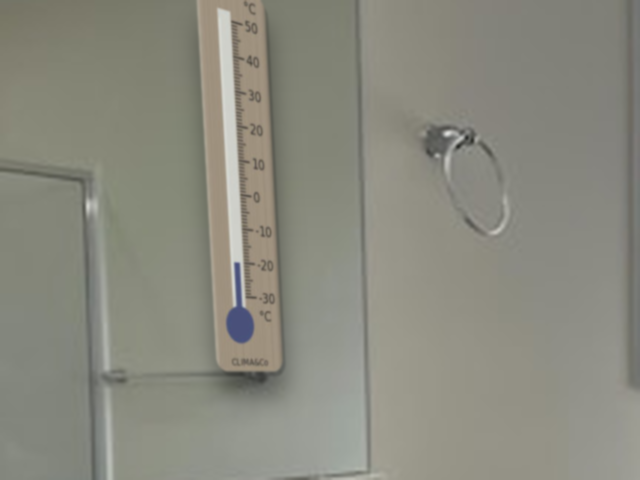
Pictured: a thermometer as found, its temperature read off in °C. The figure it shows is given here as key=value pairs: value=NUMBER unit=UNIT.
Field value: value=-20 unit=°C
